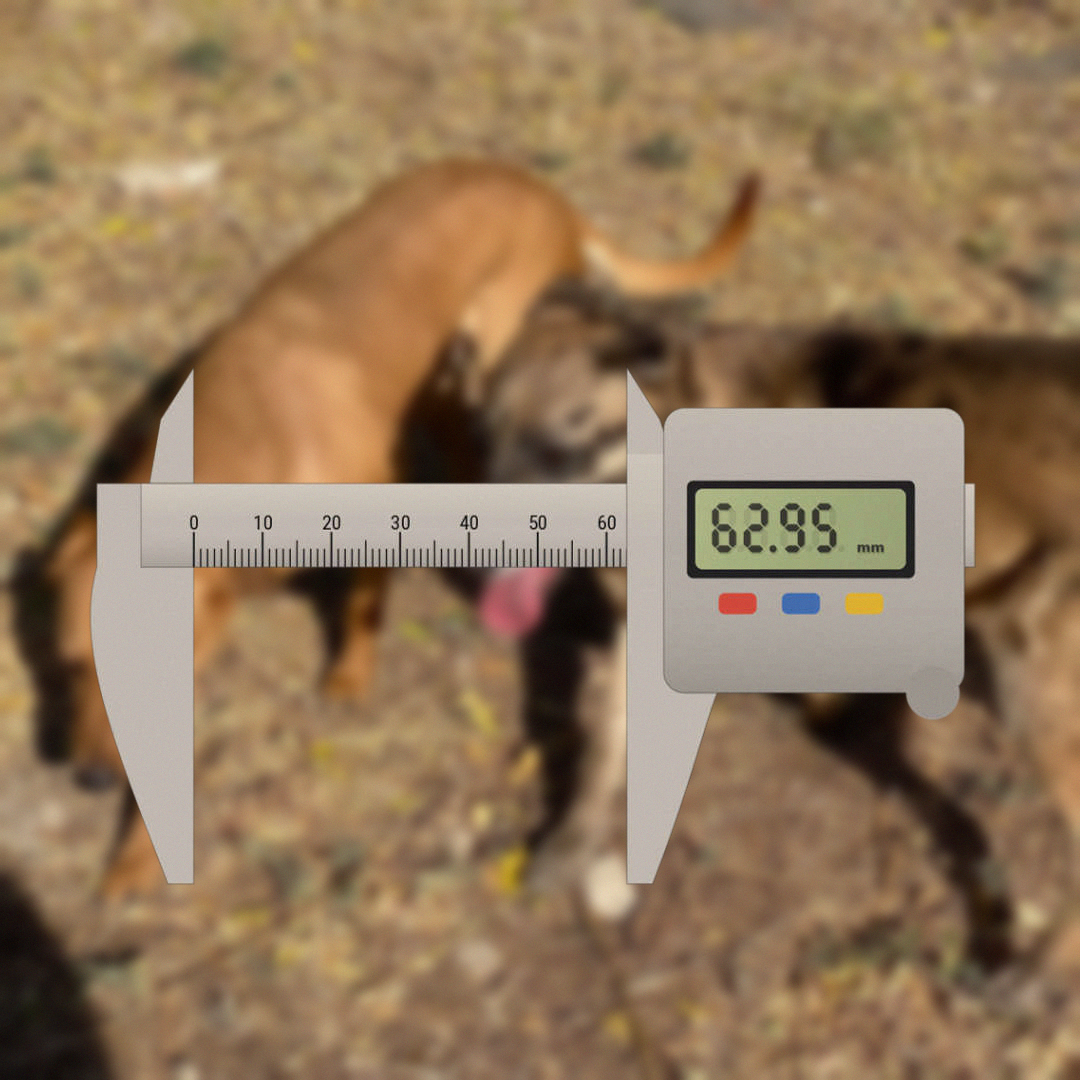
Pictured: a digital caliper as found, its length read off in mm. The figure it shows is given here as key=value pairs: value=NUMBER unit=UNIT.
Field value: value=62.95 unit=mm
